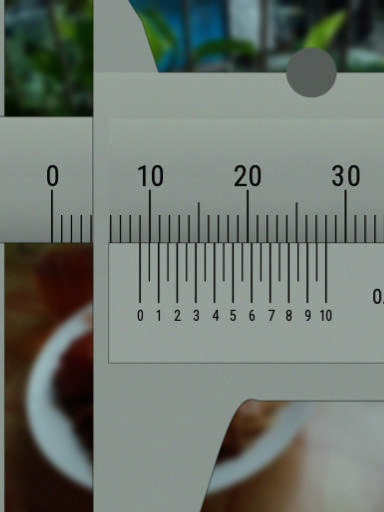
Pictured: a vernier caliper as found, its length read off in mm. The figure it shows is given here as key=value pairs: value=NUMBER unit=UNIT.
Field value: value=9.0 unit=mm
